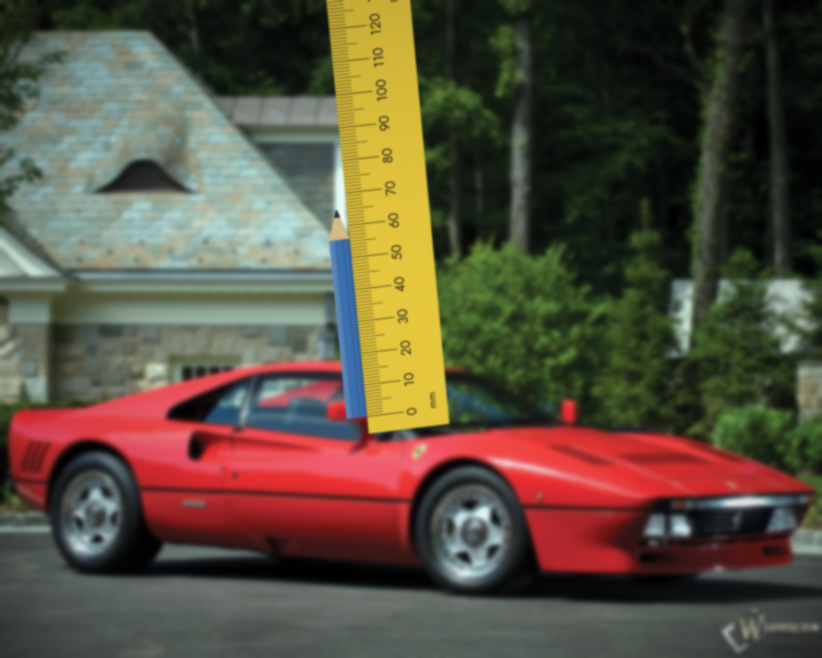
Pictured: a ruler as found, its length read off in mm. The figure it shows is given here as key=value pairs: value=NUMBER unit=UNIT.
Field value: value=65 unit=mm
